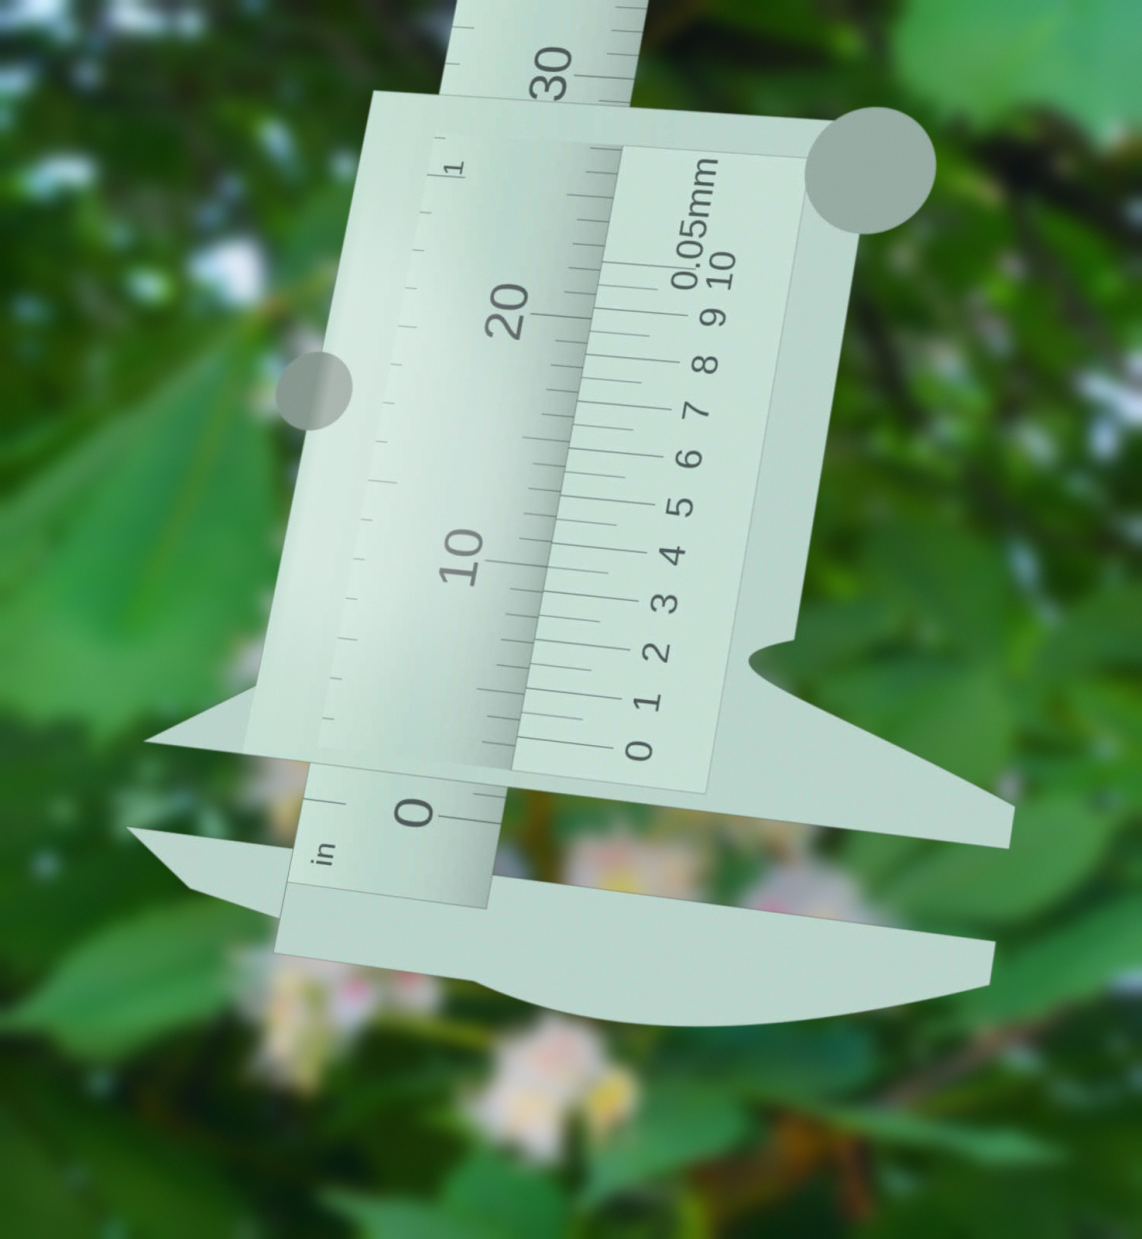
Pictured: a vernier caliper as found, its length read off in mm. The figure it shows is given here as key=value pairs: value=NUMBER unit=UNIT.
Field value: value=3.35 unit=mm
